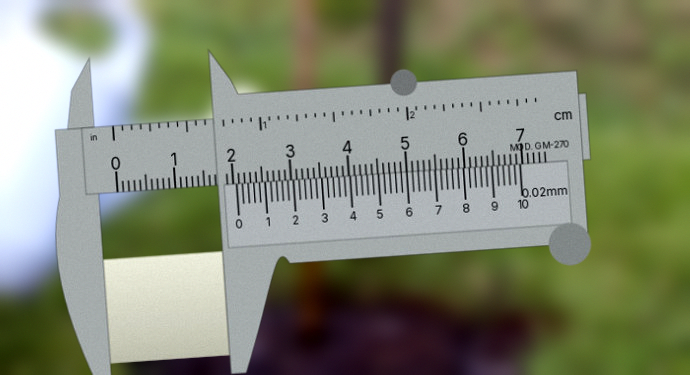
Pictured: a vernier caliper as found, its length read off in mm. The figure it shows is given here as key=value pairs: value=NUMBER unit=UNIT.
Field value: value=20.6 unit=mm
